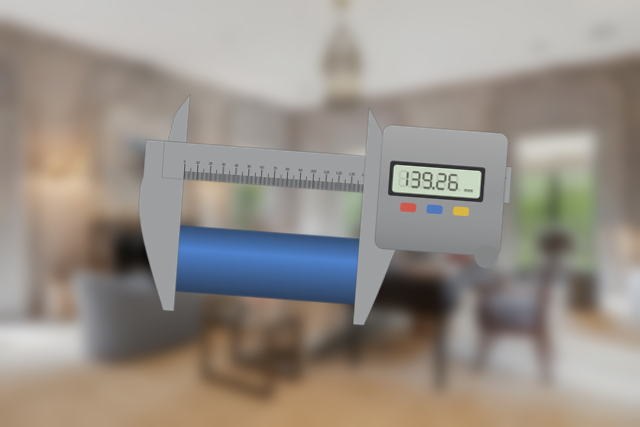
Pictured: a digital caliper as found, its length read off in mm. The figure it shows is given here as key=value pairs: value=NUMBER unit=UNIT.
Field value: value=139.26 unit=mm
